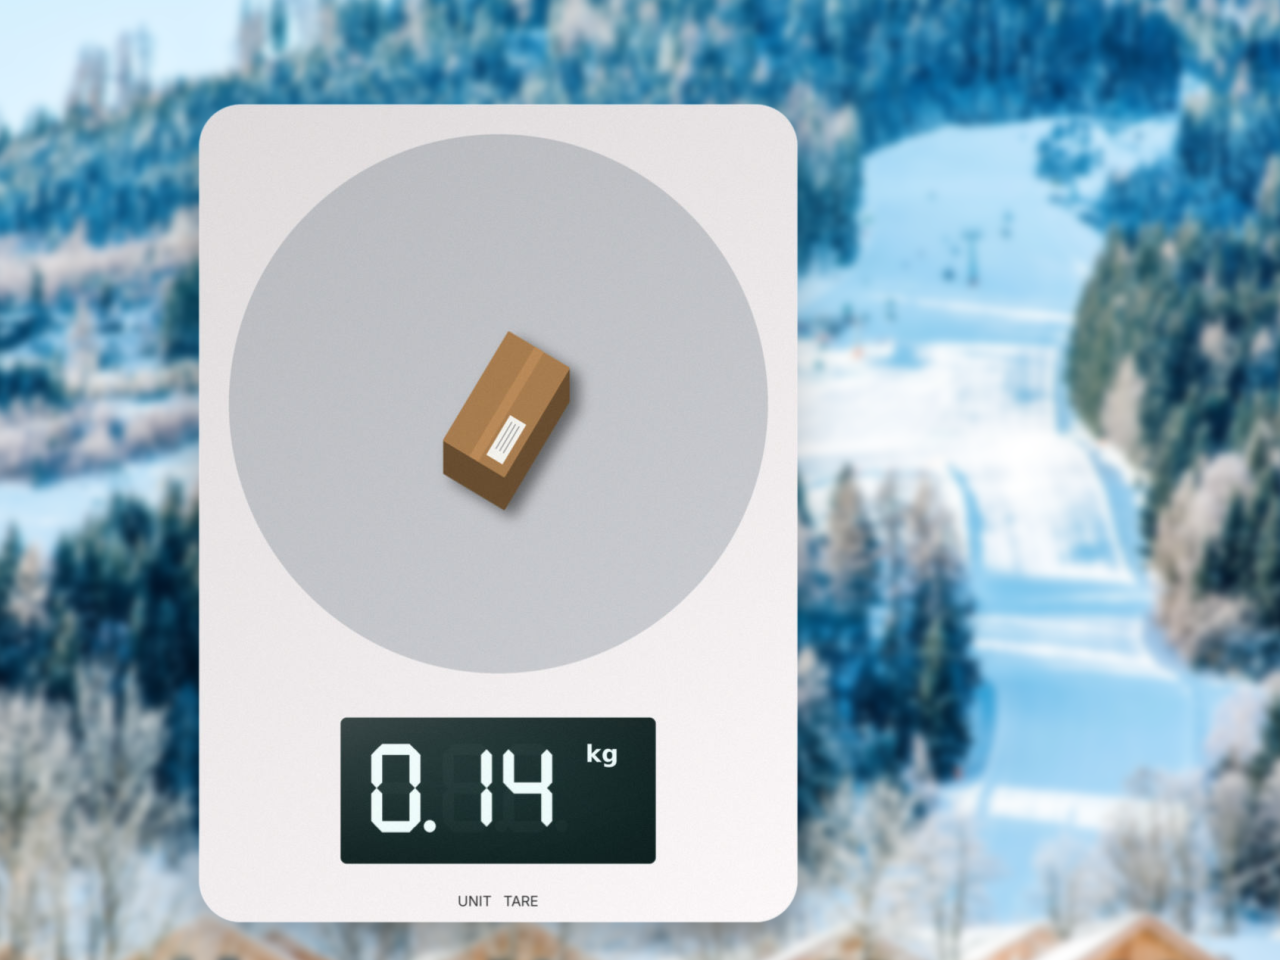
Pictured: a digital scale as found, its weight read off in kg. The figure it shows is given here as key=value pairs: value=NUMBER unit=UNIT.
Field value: value=0.14 unit=kg
